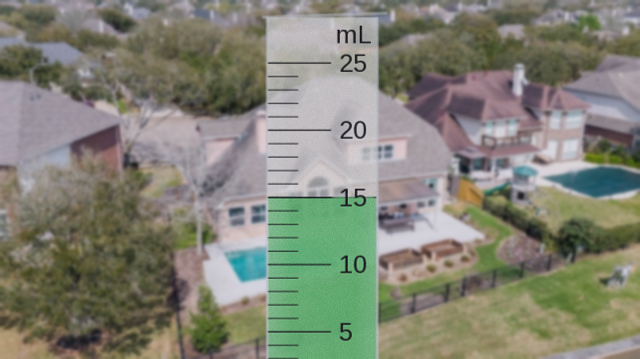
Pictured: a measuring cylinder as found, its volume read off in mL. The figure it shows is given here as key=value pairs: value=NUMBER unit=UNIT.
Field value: value=15 unit=mL
